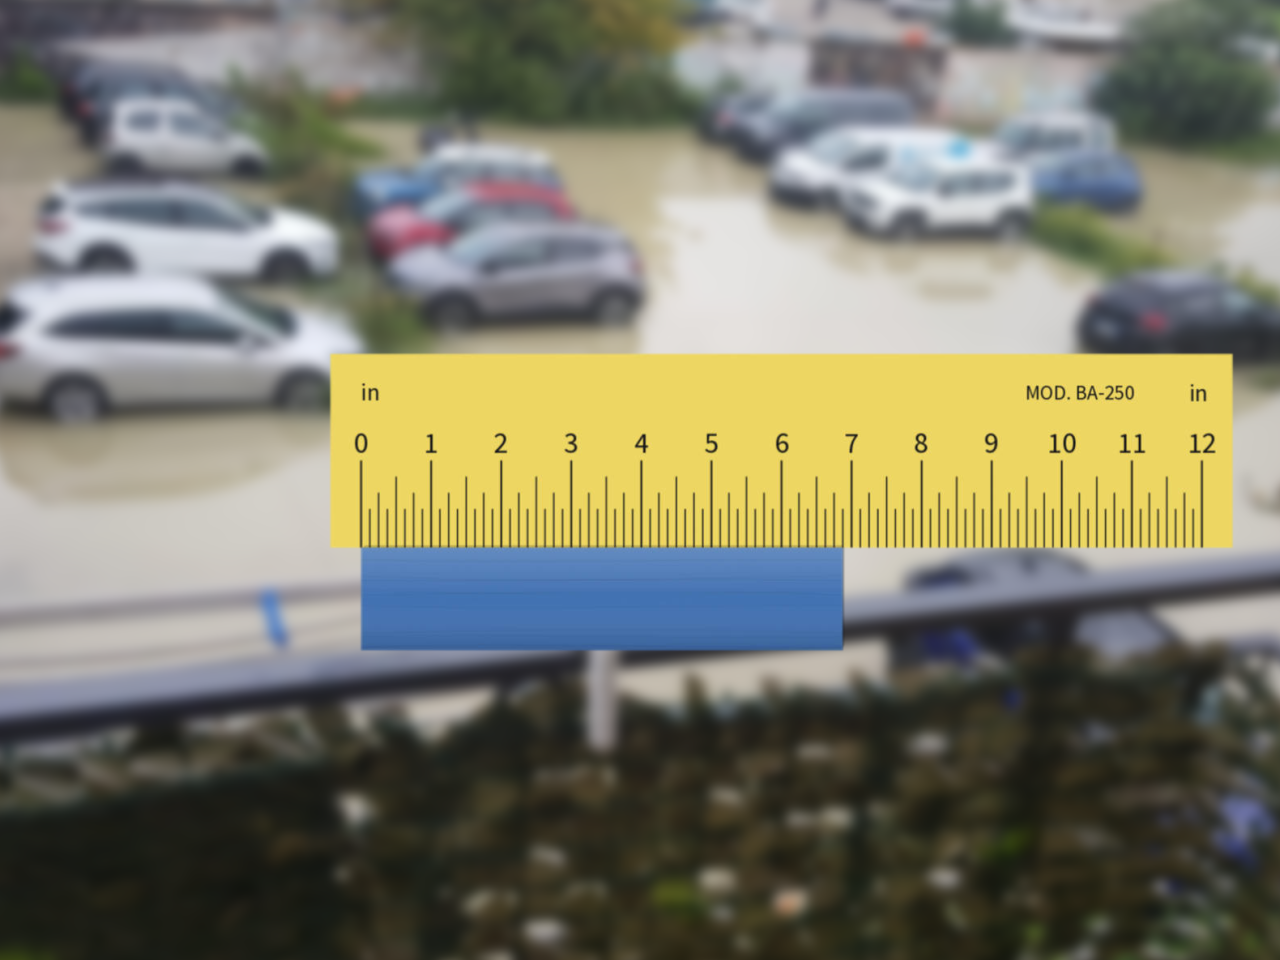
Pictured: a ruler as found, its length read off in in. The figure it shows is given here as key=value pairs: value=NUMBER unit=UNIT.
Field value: value=6.875 unit=in
